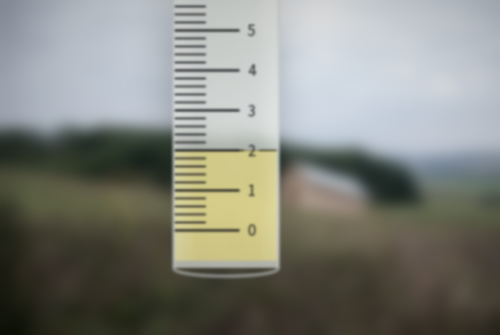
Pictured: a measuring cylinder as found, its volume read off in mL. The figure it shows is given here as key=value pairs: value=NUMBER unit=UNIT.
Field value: value=2 unit=mL
